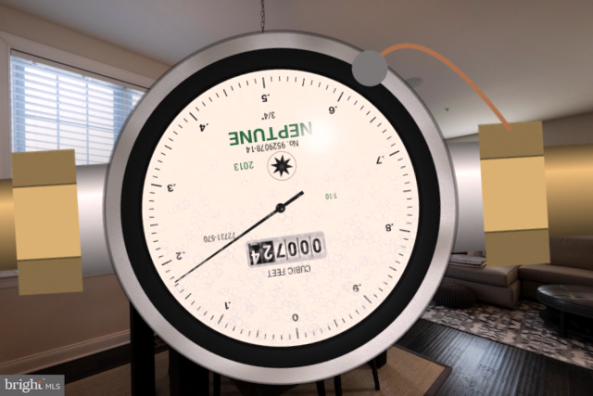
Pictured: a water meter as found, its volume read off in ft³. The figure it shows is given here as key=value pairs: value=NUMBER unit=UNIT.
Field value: value=724.17 unit=ft³
